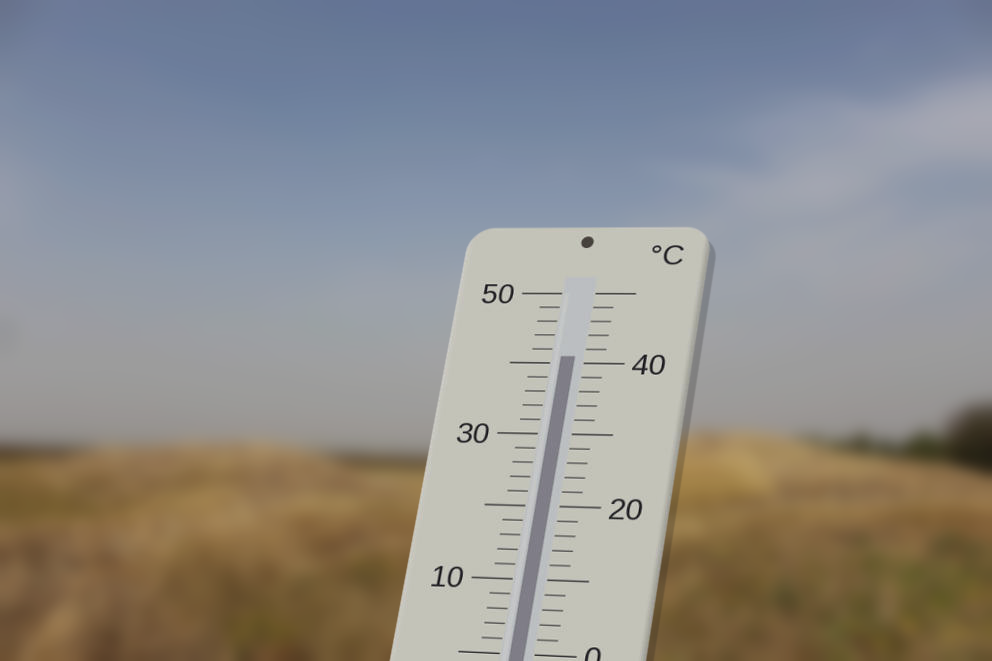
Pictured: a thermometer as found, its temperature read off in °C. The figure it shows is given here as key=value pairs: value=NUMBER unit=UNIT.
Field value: value=41 unit=°C
